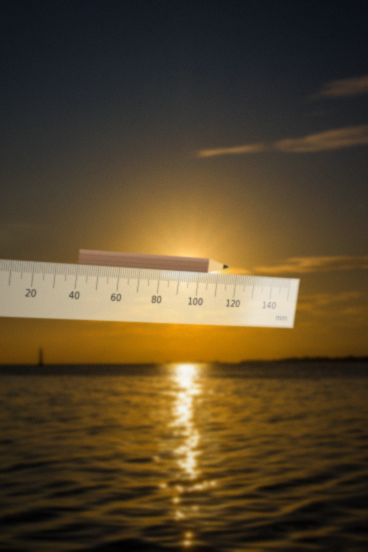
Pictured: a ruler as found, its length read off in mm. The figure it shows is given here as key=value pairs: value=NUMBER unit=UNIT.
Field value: value=75 unit=mm
